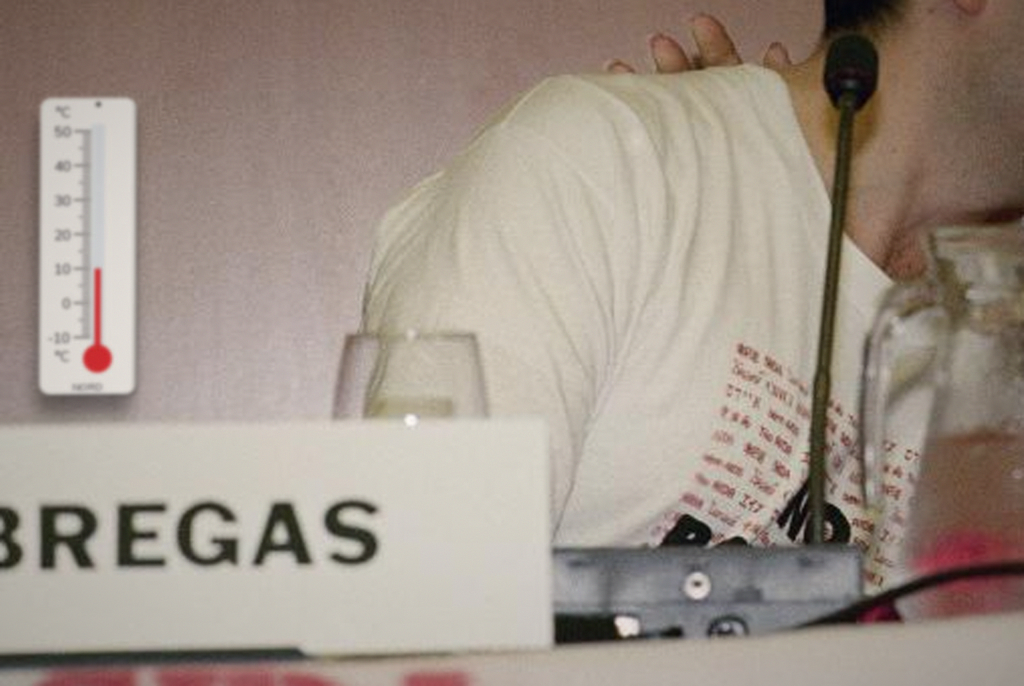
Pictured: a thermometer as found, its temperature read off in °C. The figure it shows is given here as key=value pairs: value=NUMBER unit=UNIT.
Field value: value=10 unit=°C
